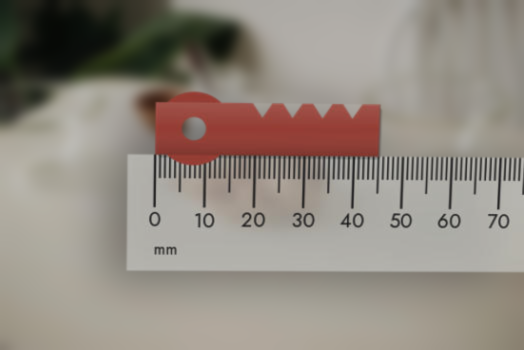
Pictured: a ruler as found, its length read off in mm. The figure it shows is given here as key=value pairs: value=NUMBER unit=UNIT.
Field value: value=45 unit=mm
